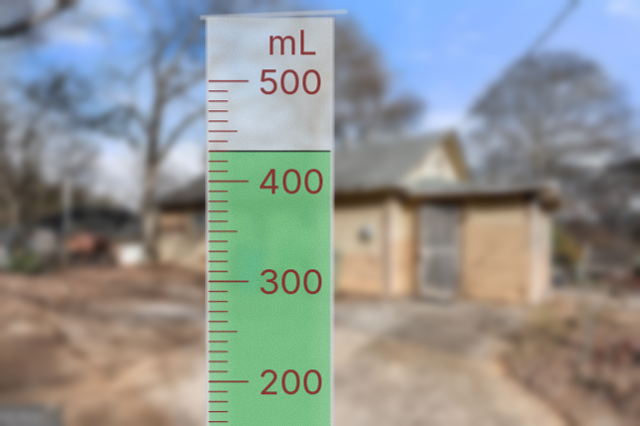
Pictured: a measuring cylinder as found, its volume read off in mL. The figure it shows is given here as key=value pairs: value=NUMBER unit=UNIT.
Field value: value=430 unit=mL
